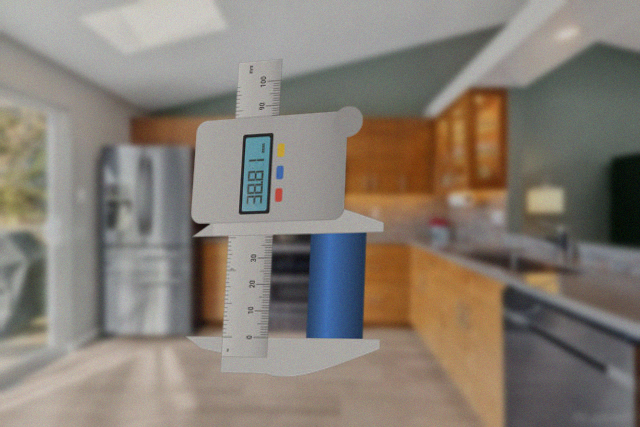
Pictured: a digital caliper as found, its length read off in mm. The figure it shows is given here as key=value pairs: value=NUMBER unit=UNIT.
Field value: value=38.81 unit=mm
